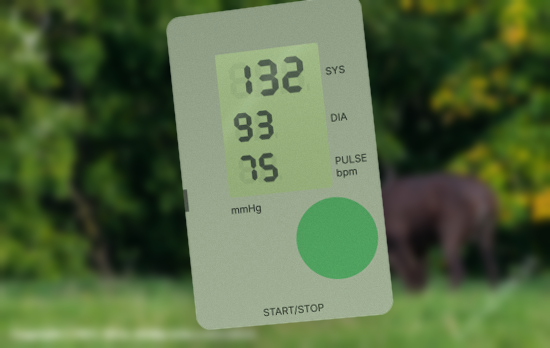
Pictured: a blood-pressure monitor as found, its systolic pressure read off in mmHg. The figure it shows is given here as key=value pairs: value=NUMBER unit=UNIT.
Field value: value=132 unit=mmHg
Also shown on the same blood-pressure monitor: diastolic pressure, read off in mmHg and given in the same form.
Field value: value=93 unit=mmHg
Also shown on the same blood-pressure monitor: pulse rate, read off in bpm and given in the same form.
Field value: value=75 unit=bpm
